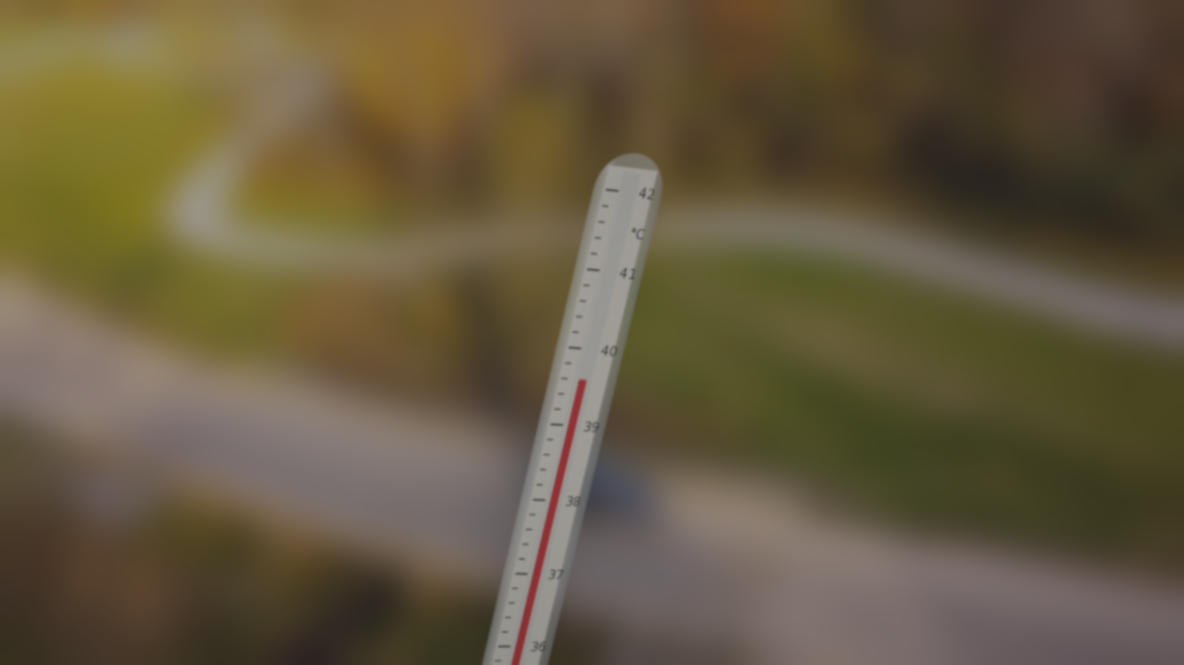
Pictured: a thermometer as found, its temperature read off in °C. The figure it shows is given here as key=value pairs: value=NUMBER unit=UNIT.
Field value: value=39.6 unit=°C
